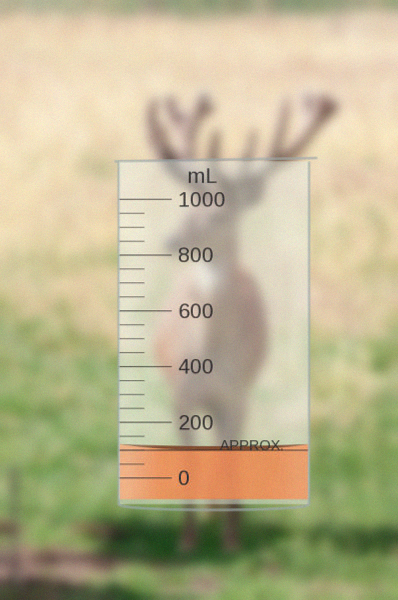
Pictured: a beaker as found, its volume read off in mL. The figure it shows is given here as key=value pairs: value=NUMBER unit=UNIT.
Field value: value=100 unit=mL
